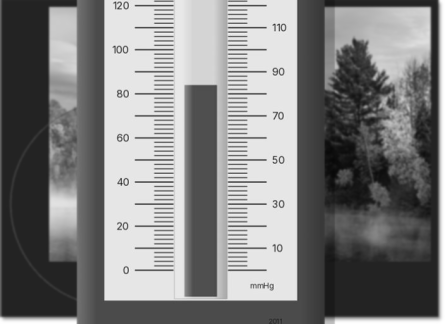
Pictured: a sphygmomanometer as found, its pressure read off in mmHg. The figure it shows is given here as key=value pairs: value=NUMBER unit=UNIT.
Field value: value=84 unit=mmHg
